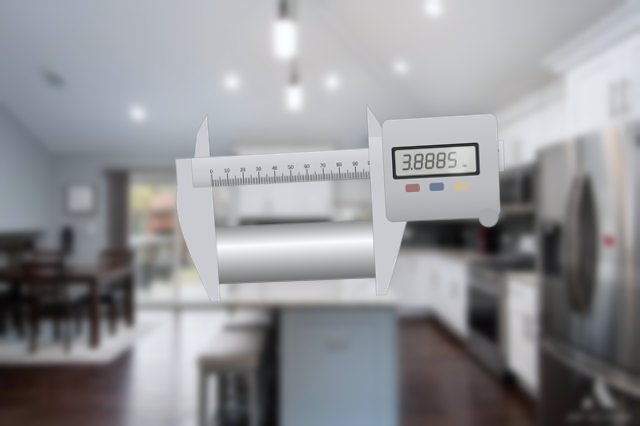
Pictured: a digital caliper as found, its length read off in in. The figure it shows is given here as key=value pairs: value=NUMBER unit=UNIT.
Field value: value=3.8885 unit=in
